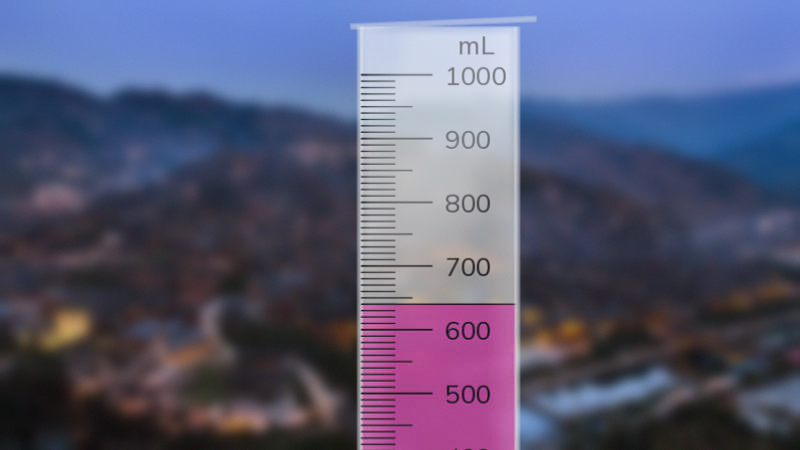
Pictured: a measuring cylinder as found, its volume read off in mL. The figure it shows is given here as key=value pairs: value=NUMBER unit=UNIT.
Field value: value=640 unit=mL
